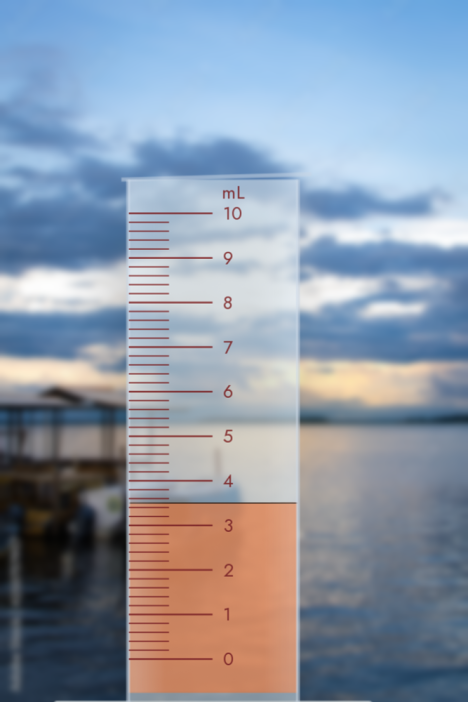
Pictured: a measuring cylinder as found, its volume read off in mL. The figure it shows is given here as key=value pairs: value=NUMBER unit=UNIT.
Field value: value=3.5 unit=mL
